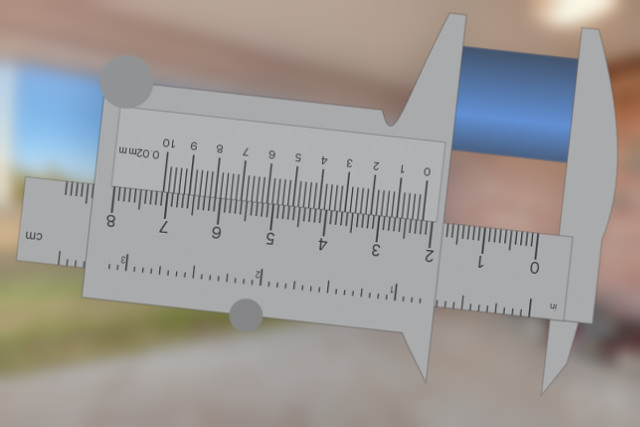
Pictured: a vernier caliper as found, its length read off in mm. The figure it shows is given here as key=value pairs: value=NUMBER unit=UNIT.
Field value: value=21.8 unit=mm
